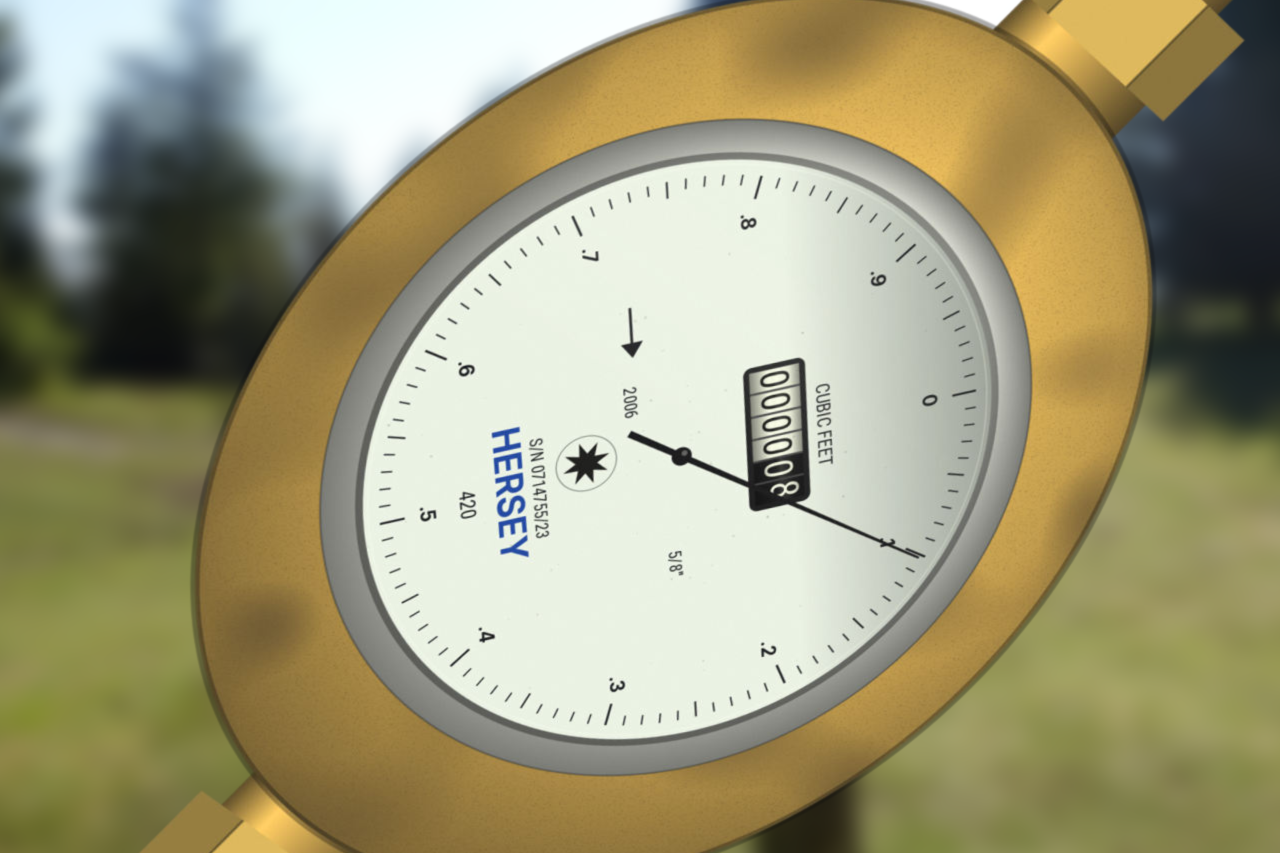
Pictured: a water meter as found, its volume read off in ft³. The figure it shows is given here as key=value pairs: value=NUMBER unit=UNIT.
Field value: value=8.10 unit=ft³
